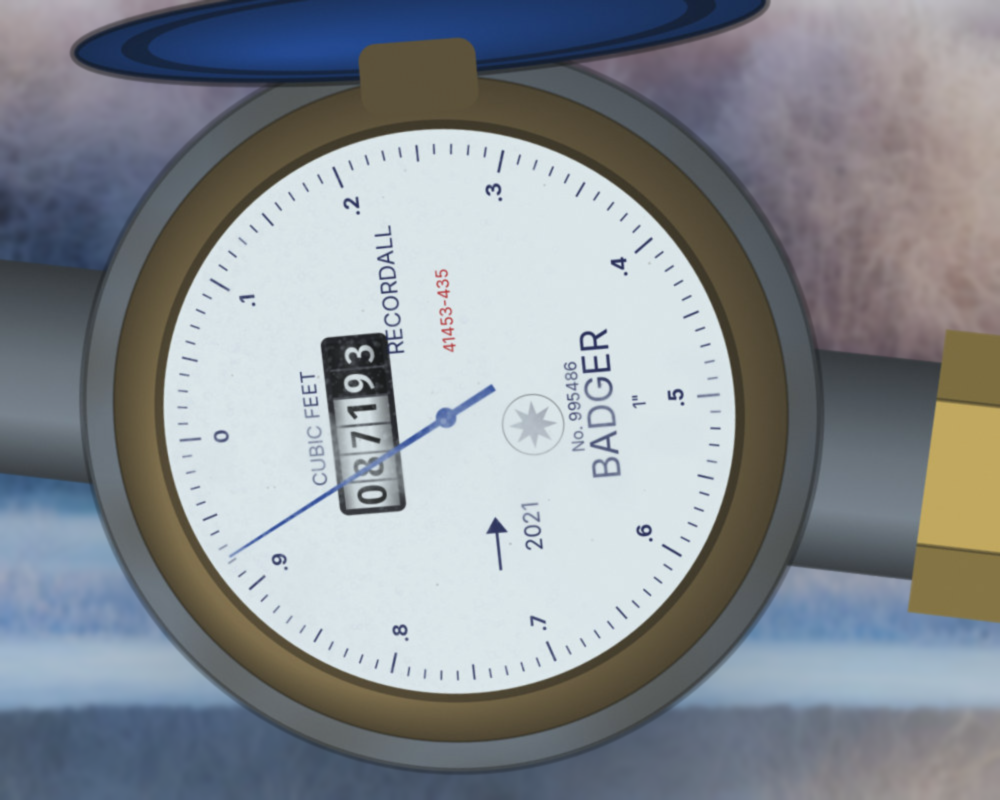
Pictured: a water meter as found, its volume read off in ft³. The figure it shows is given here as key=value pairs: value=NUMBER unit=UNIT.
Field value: value=87192.92 unit=ft³
